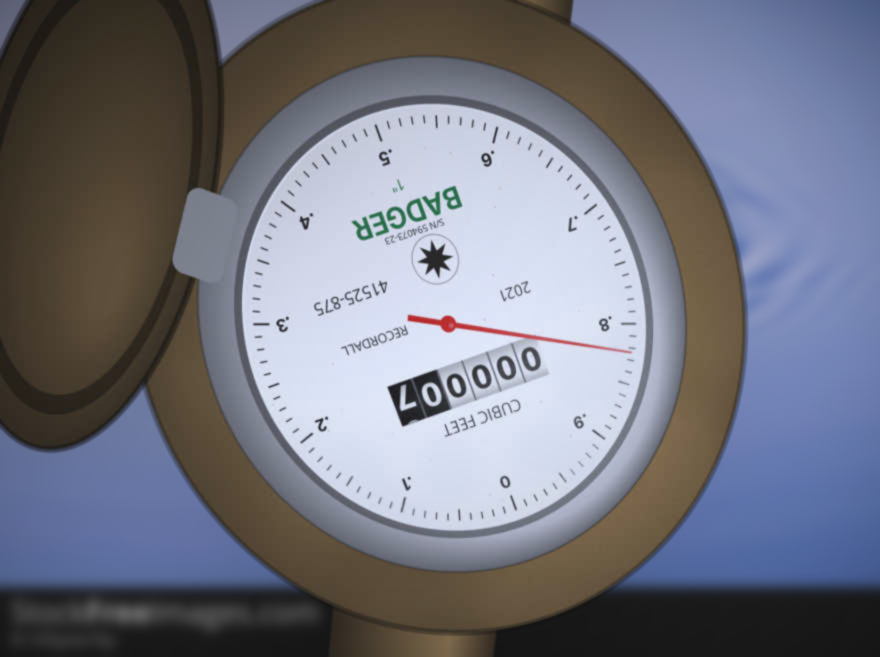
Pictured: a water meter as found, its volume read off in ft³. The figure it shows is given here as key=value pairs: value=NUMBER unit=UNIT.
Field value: value=6.82 unit=ft³
